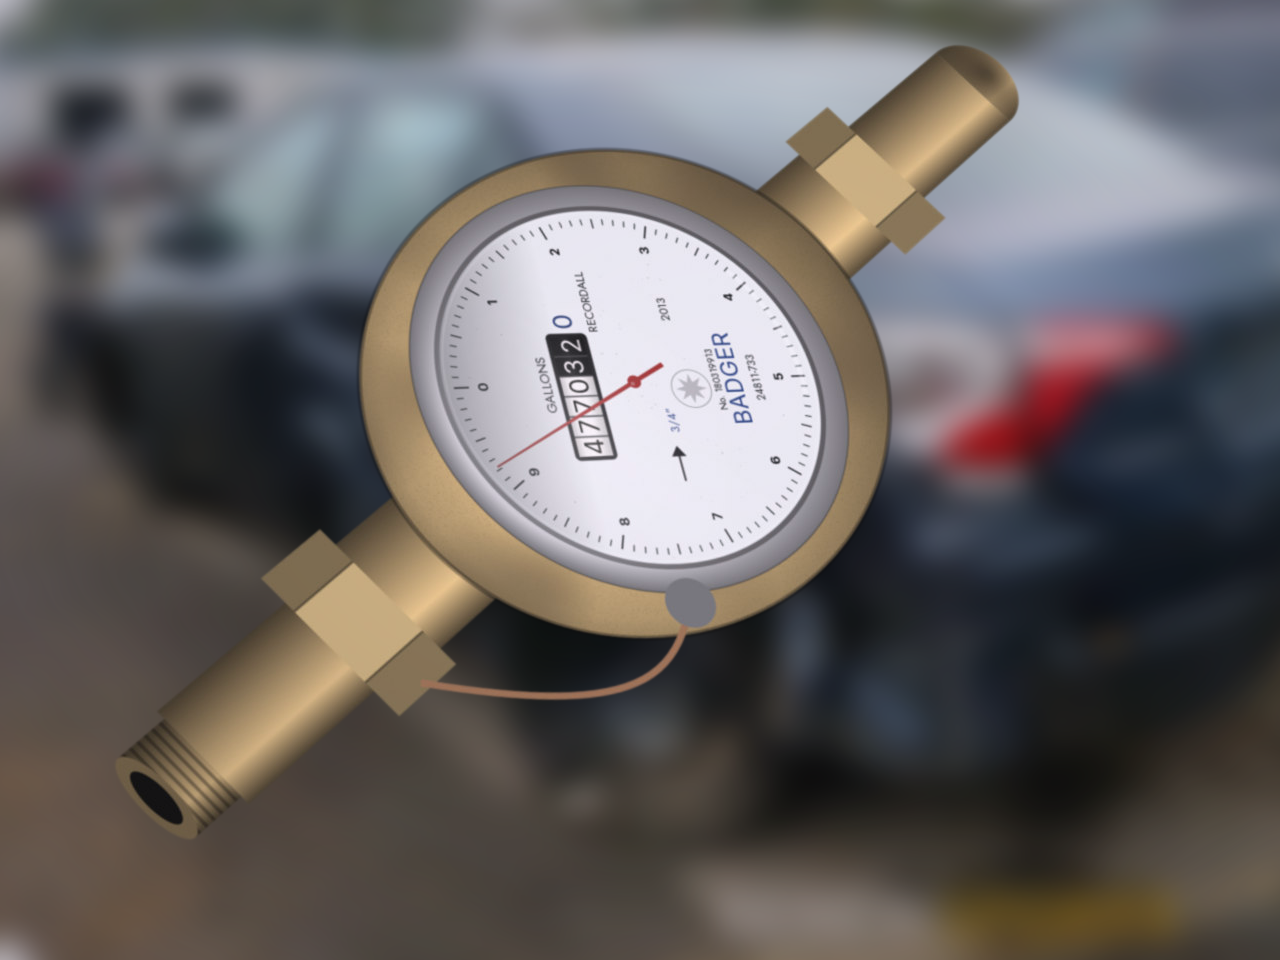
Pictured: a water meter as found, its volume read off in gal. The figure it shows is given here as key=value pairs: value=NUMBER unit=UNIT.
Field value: value=4770319.2 unit=gal
